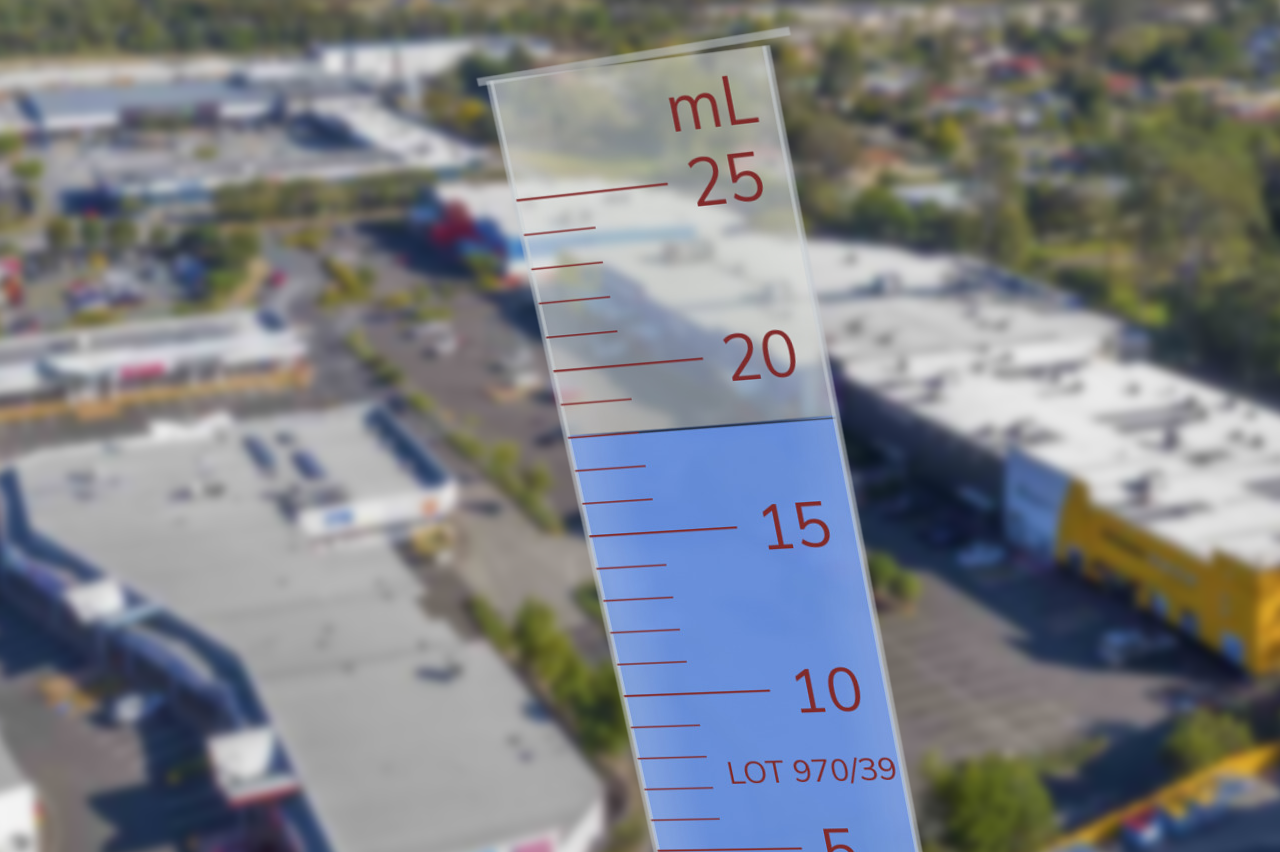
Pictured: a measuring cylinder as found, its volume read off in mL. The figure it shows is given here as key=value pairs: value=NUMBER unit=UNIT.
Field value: value=18 unit=mL
